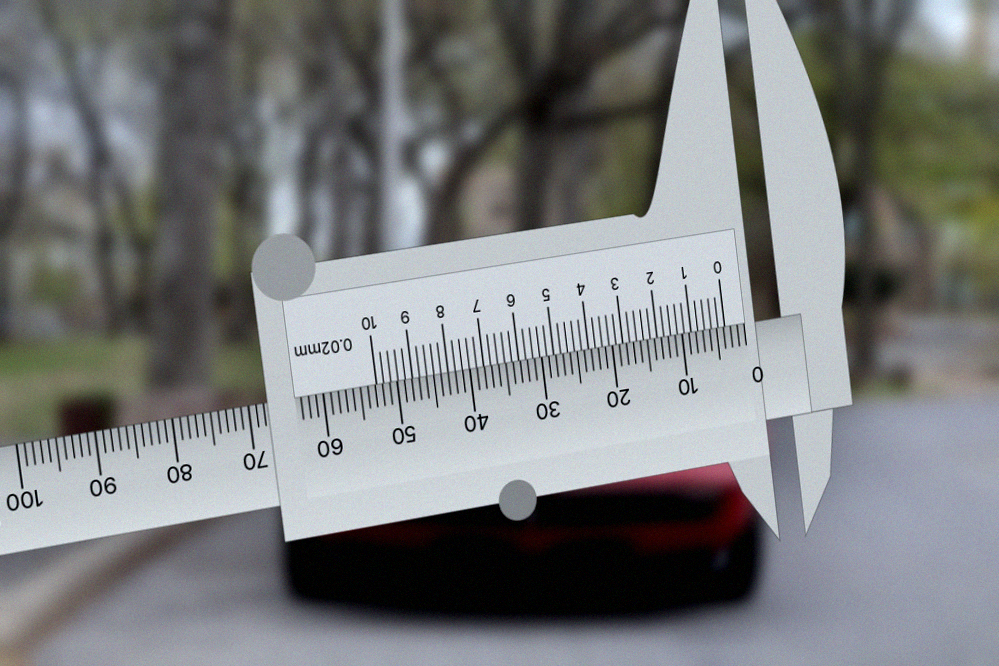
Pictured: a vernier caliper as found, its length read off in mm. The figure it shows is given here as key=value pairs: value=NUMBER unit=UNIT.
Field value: value=3.8 unit=mm
